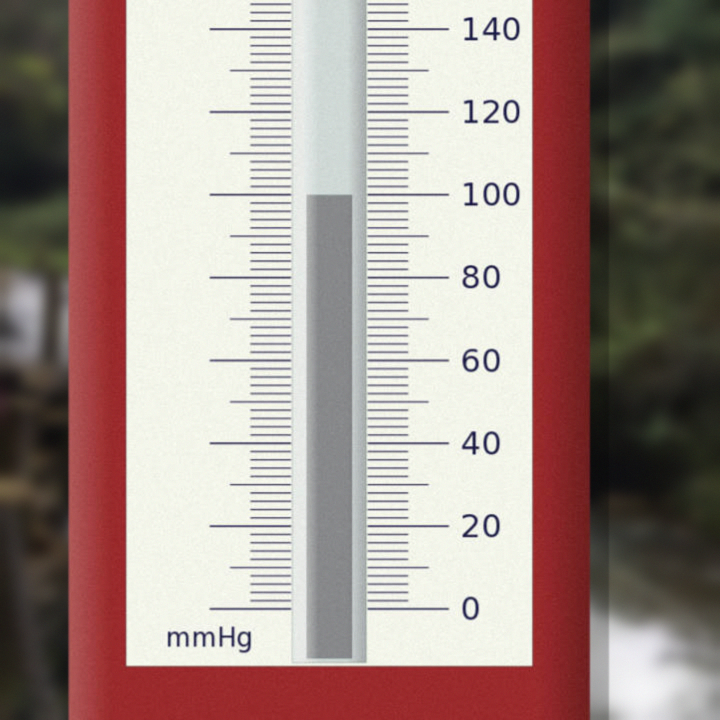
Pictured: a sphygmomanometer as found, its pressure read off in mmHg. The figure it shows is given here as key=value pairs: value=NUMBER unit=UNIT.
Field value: value=100 unit=mmHg
